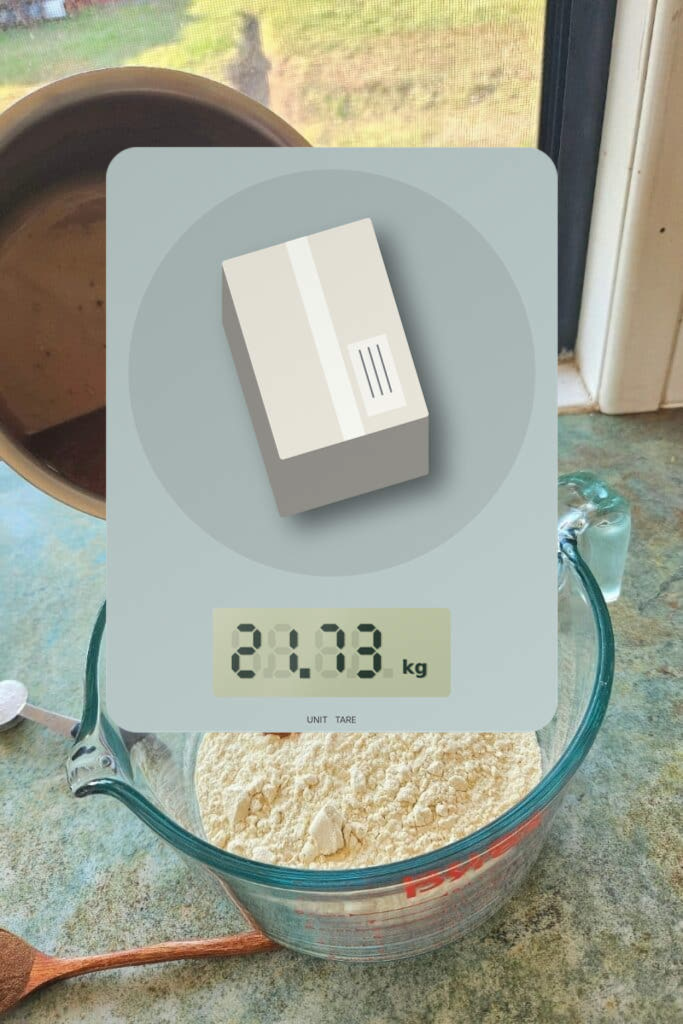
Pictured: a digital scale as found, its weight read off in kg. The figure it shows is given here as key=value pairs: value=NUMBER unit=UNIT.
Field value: value=21.73 unit=kg
